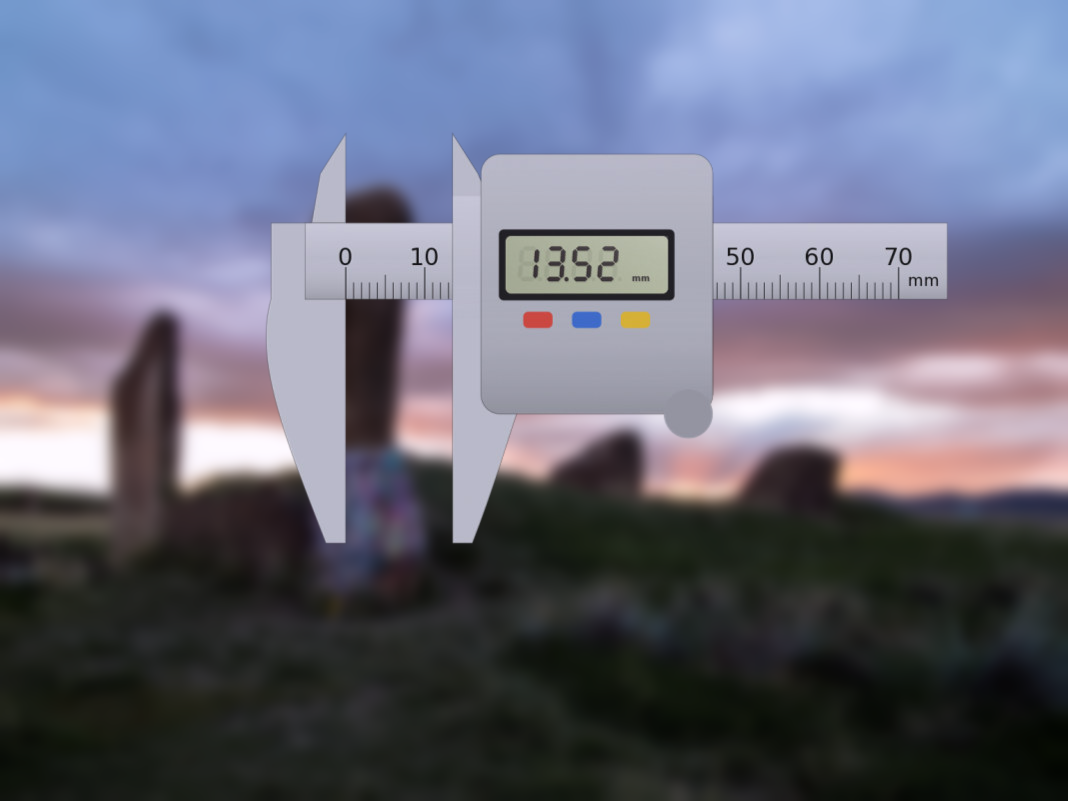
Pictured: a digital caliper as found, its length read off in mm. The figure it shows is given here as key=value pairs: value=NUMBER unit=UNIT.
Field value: value=13.52 unit=mm
